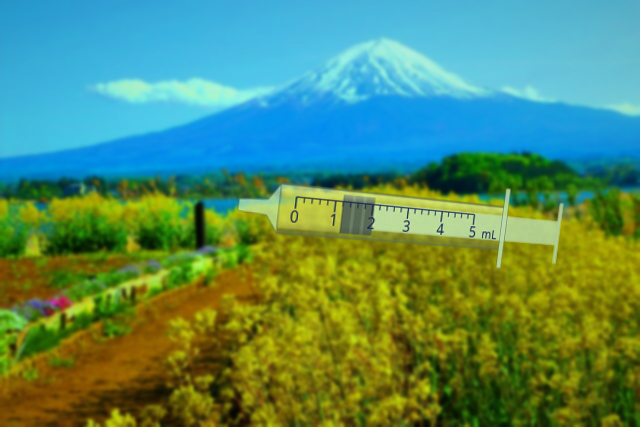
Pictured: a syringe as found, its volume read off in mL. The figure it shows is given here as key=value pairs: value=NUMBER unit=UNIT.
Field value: value=1.2 unit=mL
